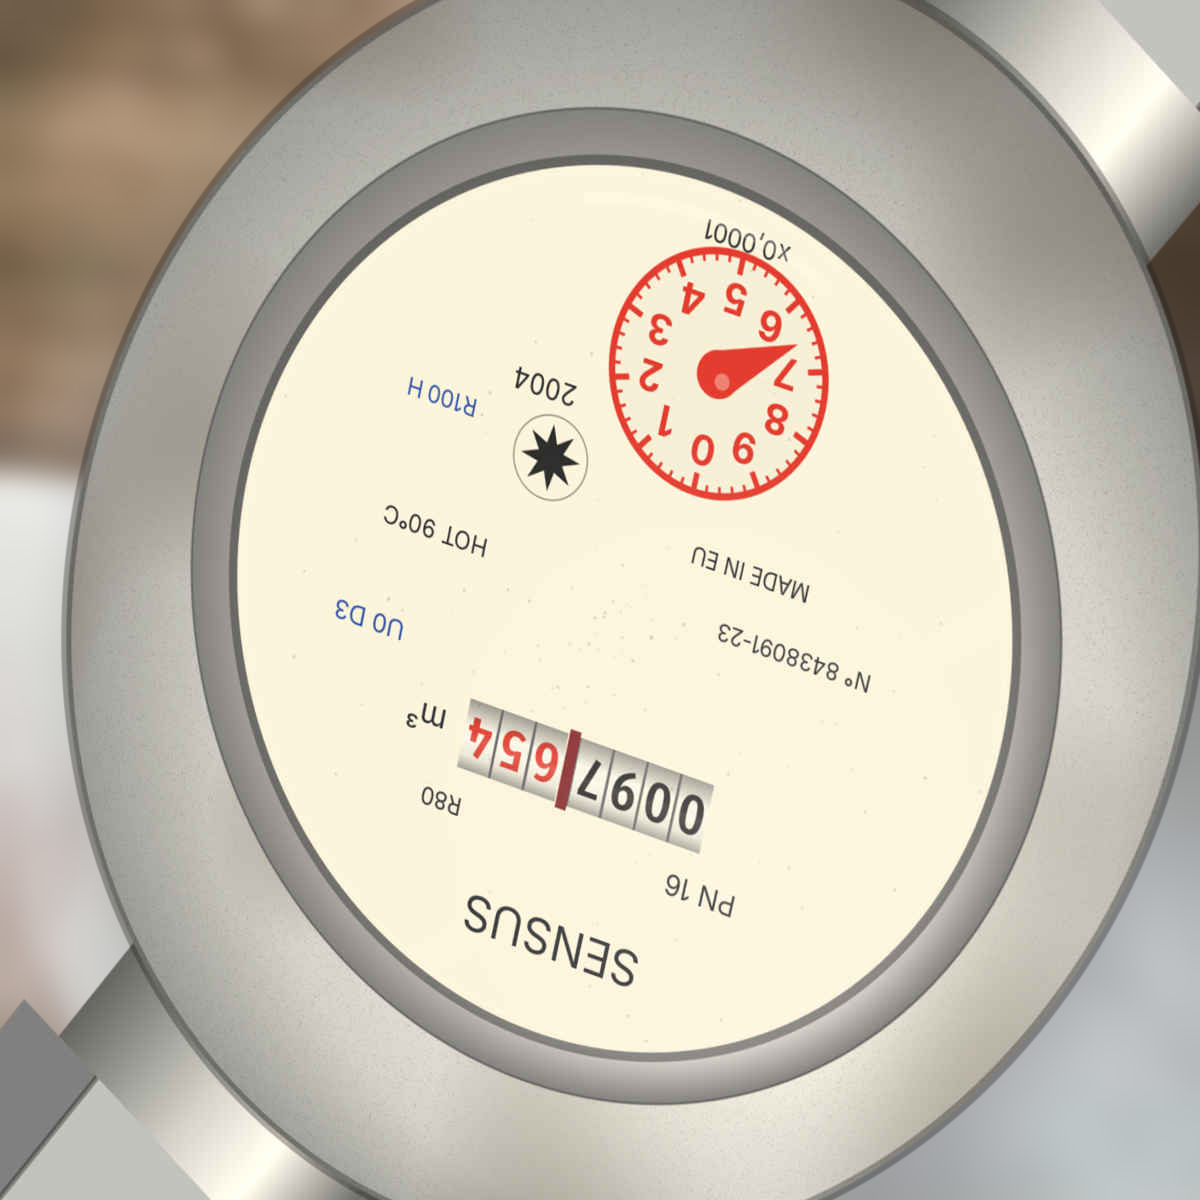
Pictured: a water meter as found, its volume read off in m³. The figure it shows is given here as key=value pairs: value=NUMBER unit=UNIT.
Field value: value=97.6546 unit=m³
